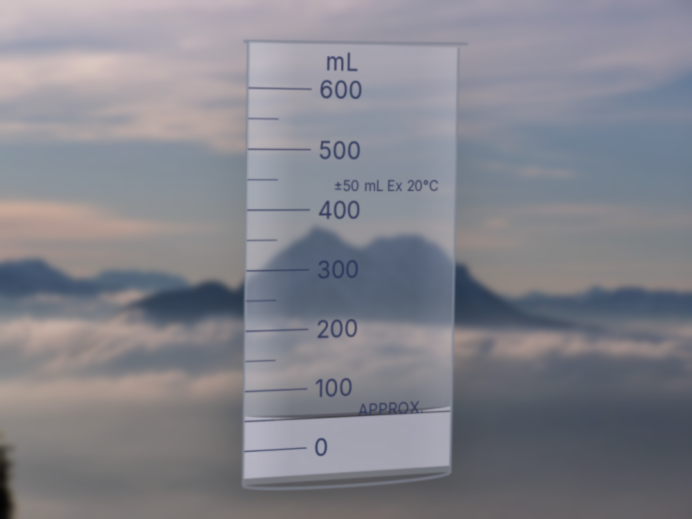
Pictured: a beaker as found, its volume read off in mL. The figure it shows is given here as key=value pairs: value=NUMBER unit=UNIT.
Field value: value=50 unit=mL
